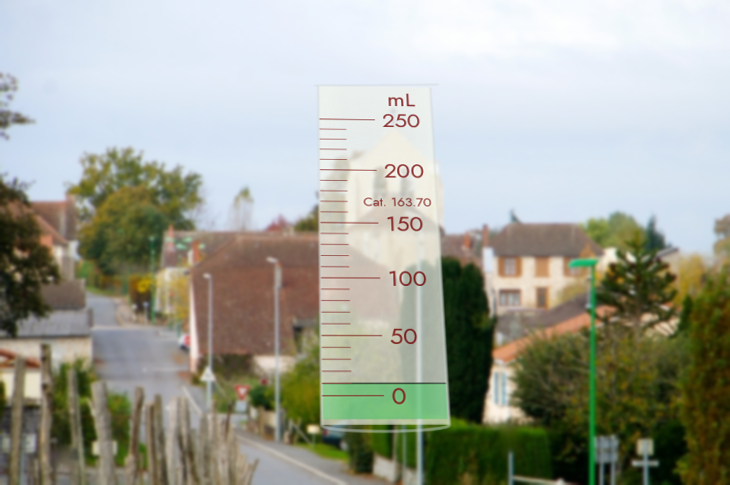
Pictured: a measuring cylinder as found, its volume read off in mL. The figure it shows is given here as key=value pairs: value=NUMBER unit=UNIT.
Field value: value=10 unit=mL
